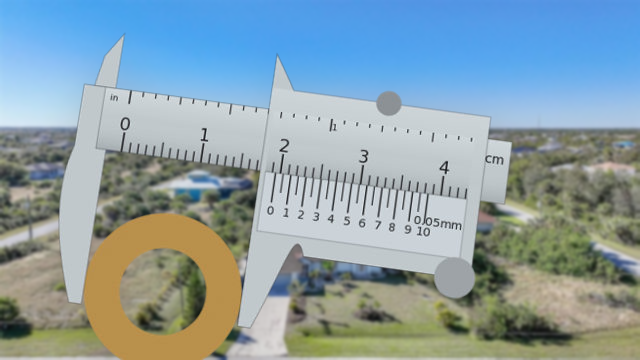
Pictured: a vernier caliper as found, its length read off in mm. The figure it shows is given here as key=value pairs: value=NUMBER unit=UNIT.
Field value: value=19.4 unit=mm
